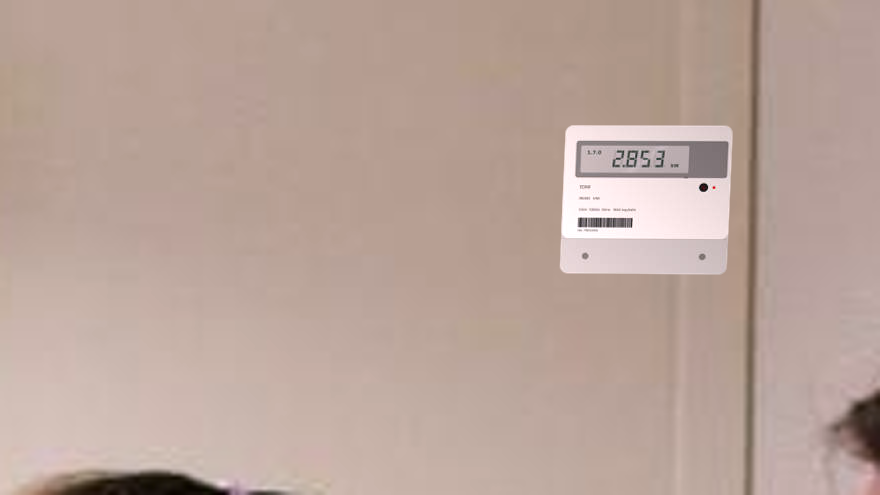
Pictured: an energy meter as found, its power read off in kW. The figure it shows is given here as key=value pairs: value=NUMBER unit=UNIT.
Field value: value=2.853 unit=kW
